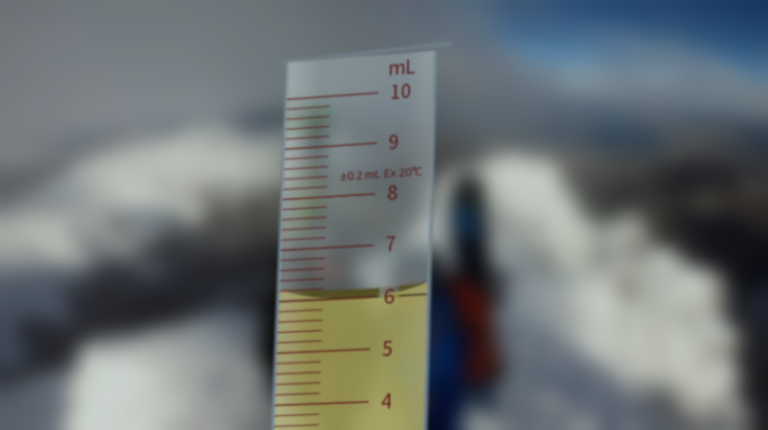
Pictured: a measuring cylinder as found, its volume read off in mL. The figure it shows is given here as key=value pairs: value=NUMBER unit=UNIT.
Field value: value=6 unit=mL
